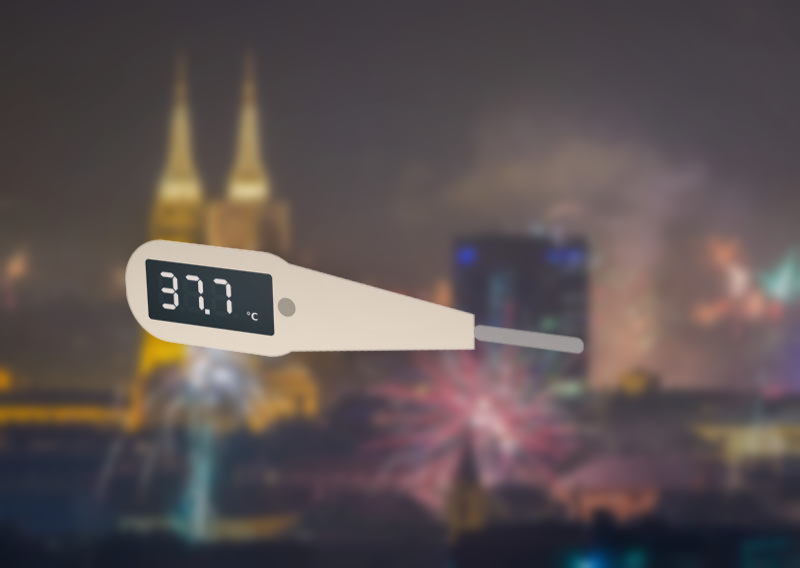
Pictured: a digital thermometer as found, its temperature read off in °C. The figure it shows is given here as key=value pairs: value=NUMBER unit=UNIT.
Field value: value=37.7 unit=°C
